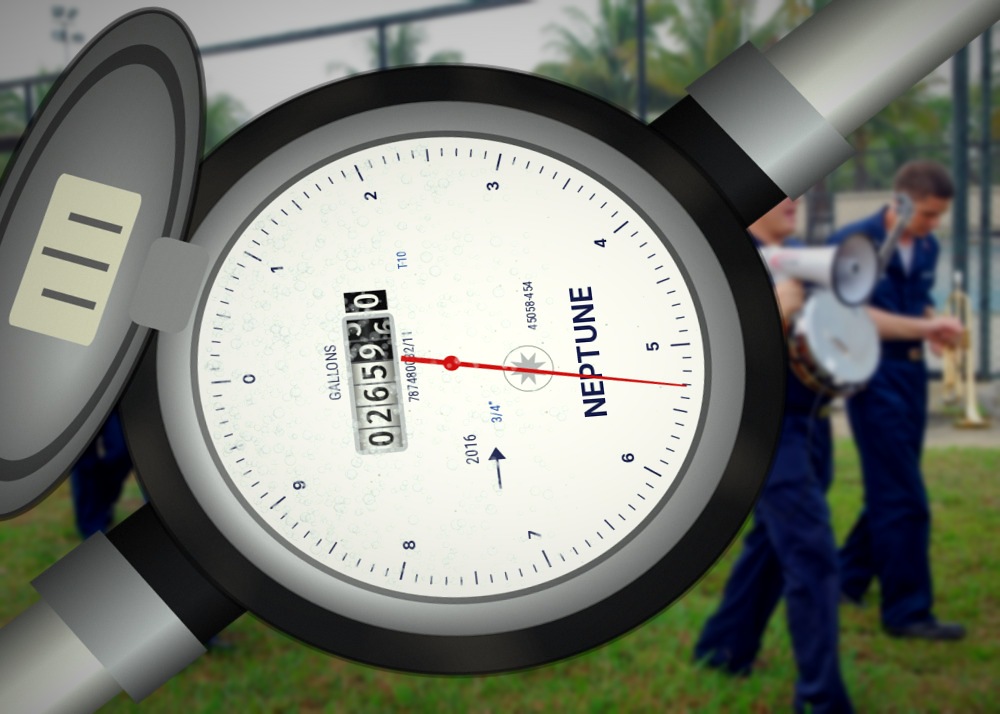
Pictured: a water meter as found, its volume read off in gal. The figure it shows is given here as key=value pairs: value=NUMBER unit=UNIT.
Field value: value=265955.3 unit=gal
